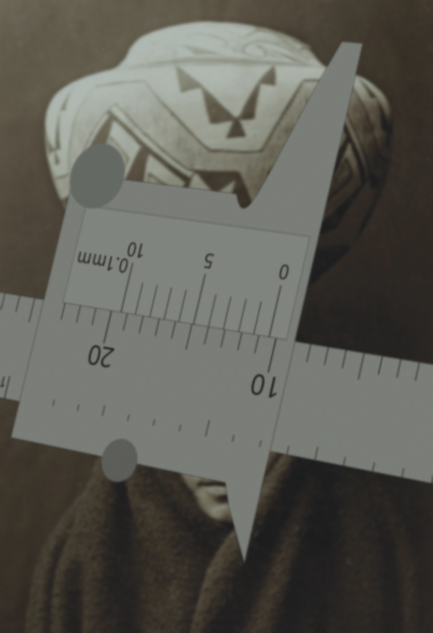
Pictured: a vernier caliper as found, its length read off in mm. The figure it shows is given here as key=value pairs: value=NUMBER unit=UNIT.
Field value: value=10.4 unit=mm
